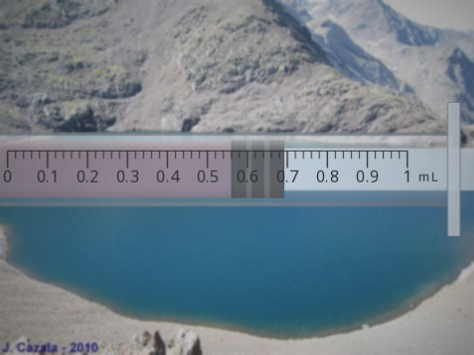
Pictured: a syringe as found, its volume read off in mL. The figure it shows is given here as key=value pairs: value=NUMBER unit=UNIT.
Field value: value=0.56 unit=mL
